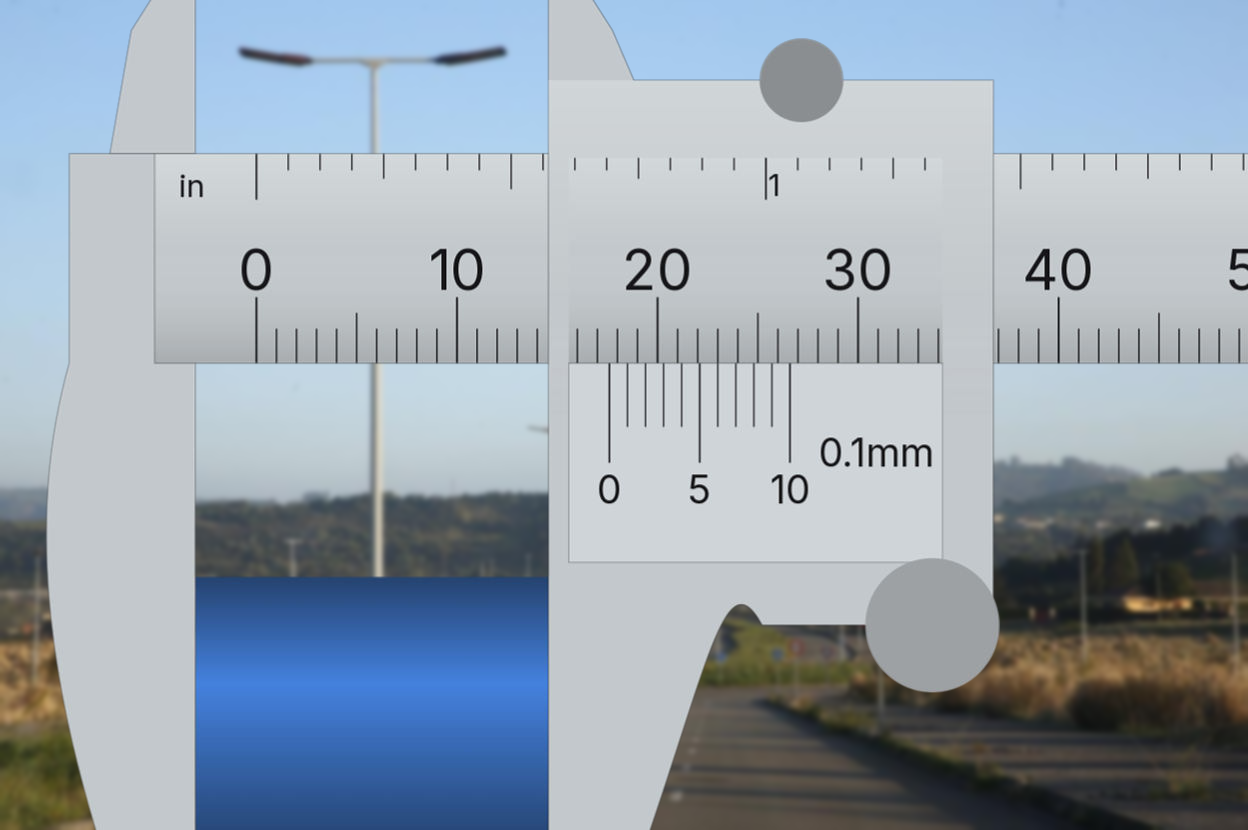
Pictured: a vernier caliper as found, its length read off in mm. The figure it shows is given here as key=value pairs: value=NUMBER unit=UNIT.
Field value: value=17.6 unit=mm
